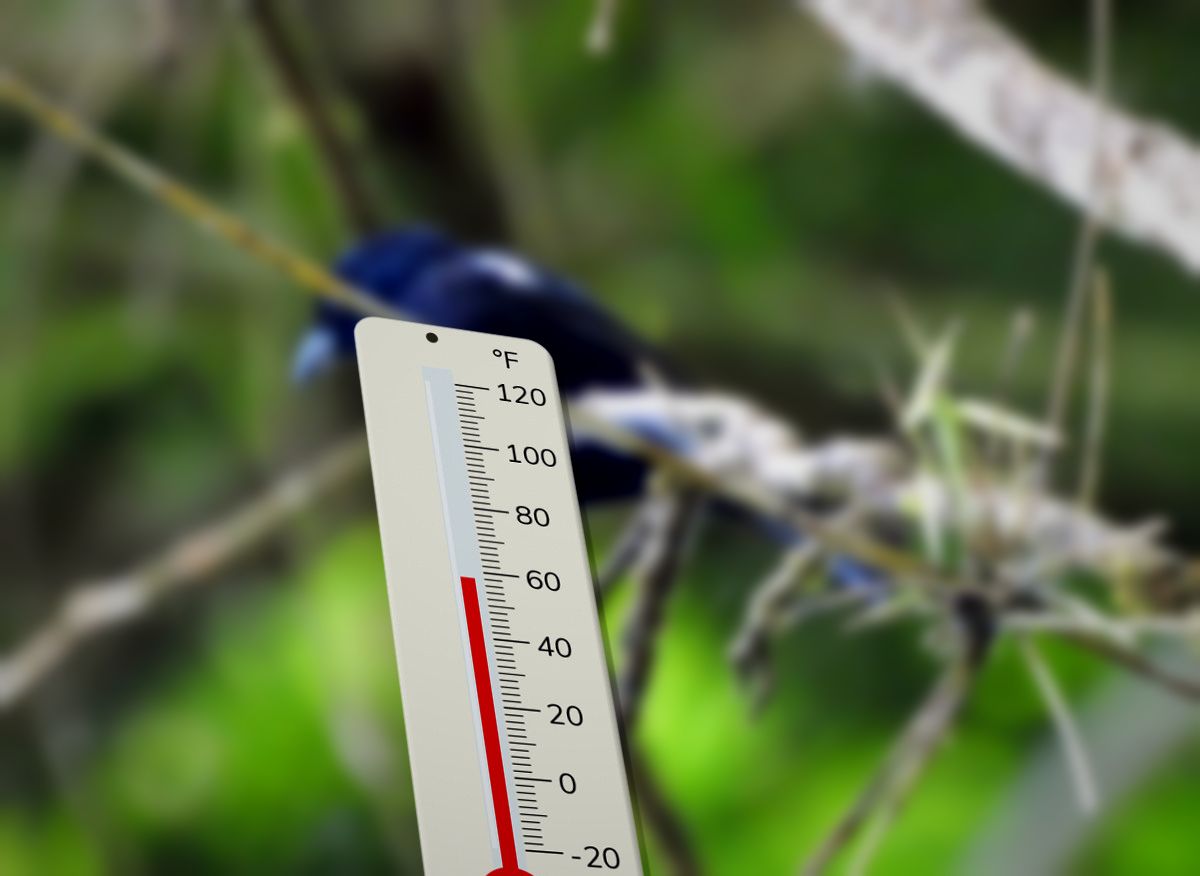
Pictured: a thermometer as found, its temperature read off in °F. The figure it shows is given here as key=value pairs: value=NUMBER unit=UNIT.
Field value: value=58 unit=°F
